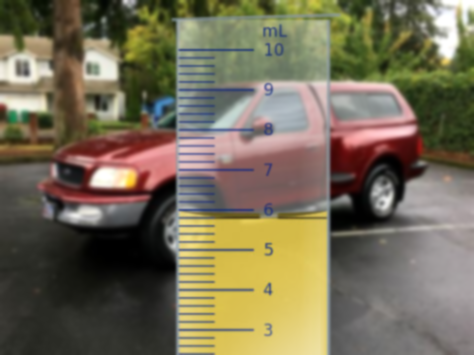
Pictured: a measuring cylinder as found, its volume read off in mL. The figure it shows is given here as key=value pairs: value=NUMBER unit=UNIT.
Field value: value=5.8 unit=mL
